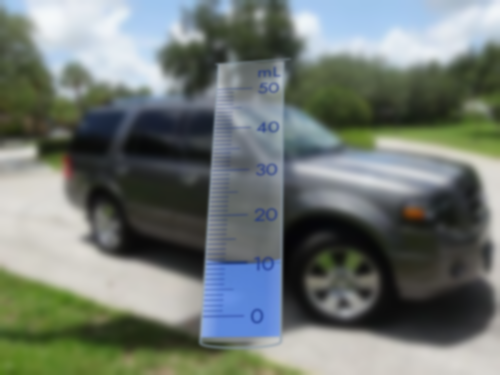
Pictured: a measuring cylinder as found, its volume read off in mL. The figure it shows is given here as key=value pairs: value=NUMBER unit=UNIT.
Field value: value=10 unit=mL
